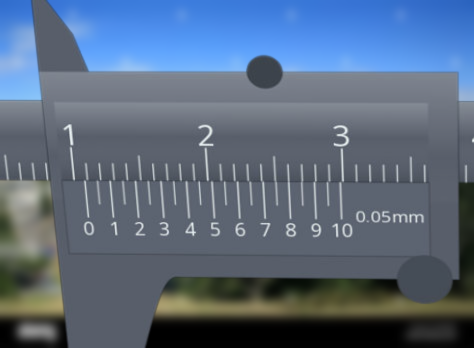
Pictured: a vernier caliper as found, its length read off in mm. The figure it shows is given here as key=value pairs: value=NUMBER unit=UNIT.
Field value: value=10.8 unit=mm
